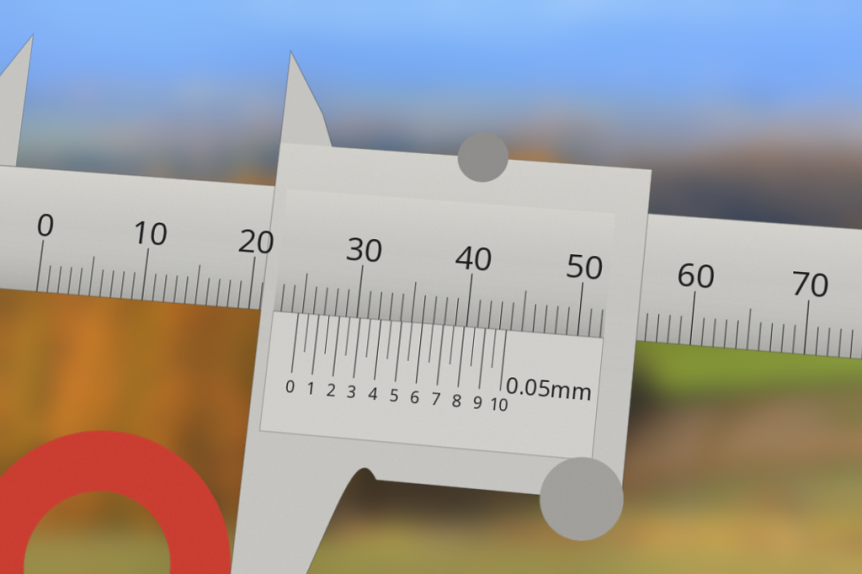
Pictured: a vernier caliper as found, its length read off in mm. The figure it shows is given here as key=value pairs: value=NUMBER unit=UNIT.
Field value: value=24.6 unit=mm
